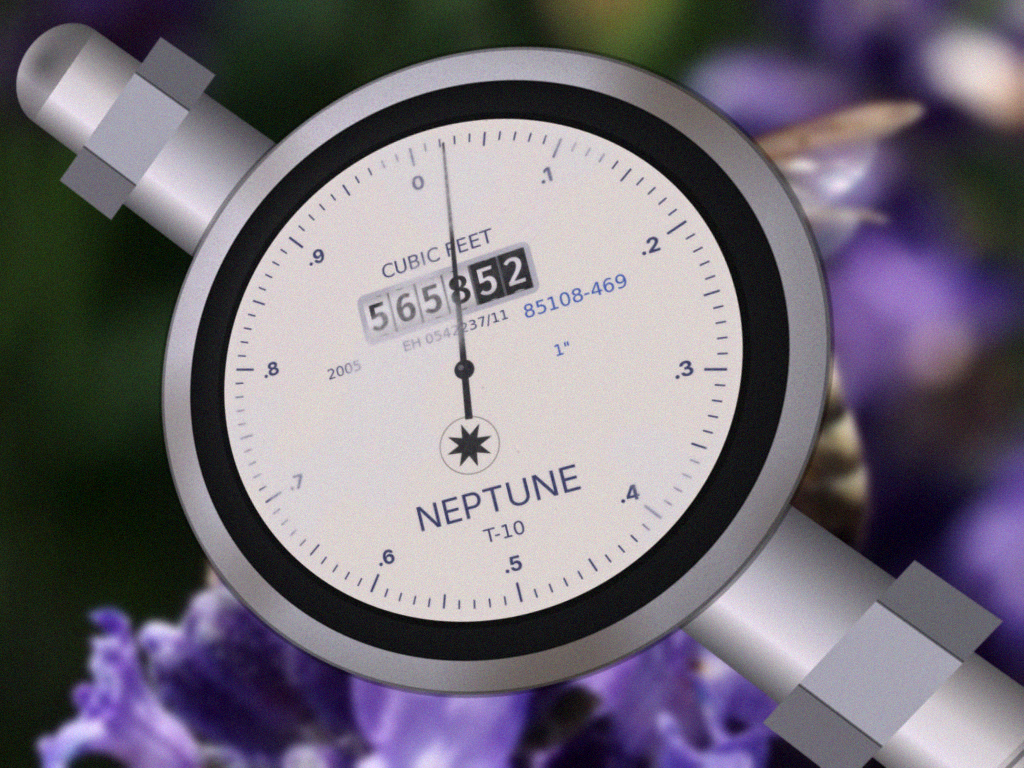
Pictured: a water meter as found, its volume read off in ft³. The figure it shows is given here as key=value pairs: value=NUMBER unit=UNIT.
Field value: value=565852.02 unit=ft³
